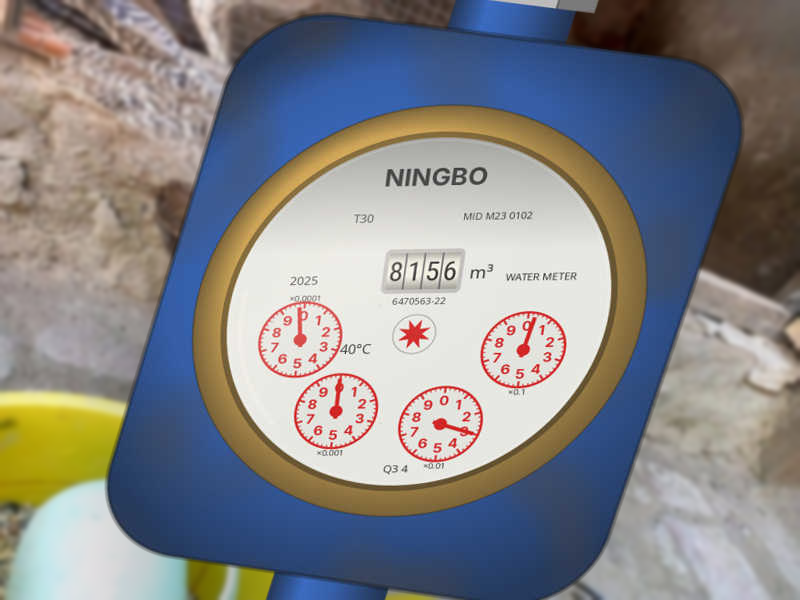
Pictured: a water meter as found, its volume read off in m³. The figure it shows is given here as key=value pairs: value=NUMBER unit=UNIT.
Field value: value=8156.0299 unit=m³
